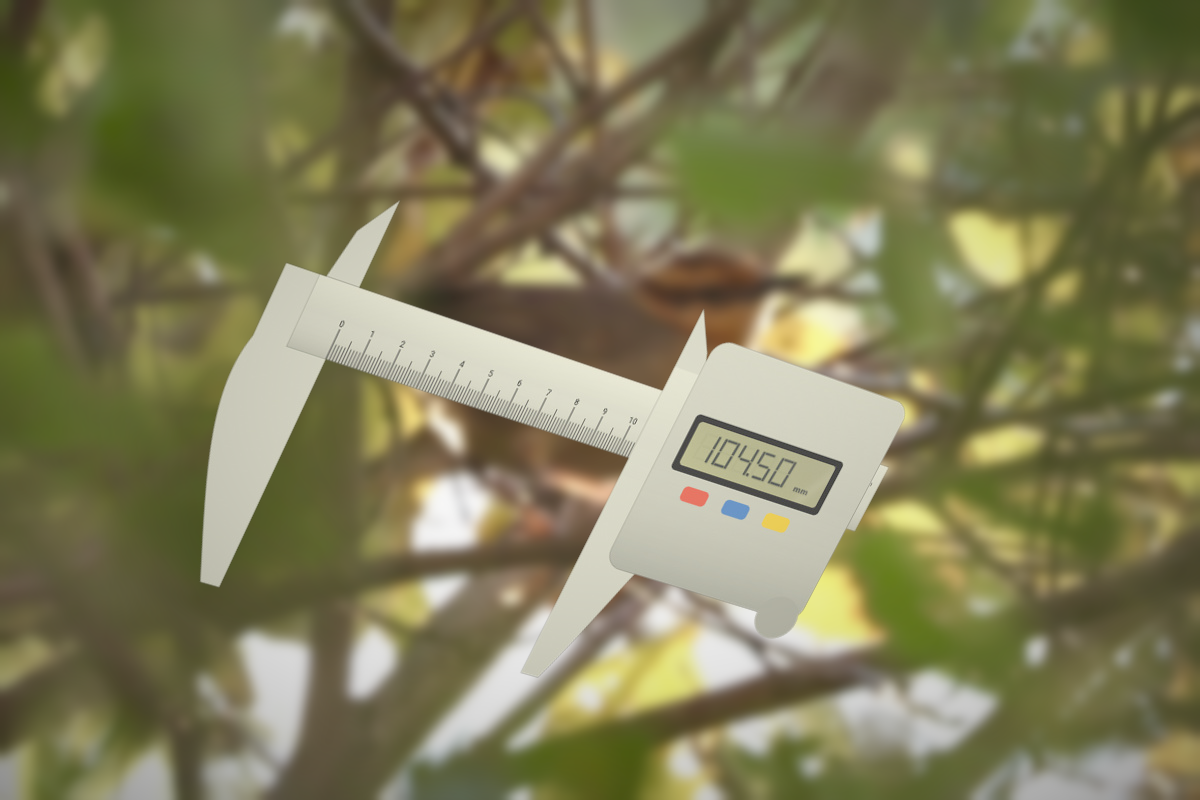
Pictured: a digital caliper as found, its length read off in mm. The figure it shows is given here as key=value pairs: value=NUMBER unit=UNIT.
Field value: value=104.50 unit=mm
